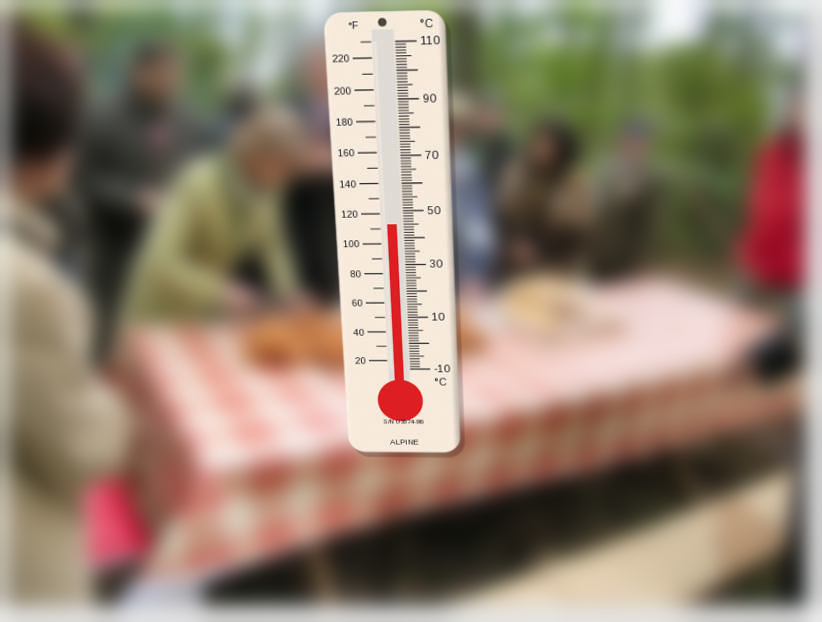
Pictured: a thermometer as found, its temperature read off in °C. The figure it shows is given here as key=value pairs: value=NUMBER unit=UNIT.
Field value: value=45 unit=°C
